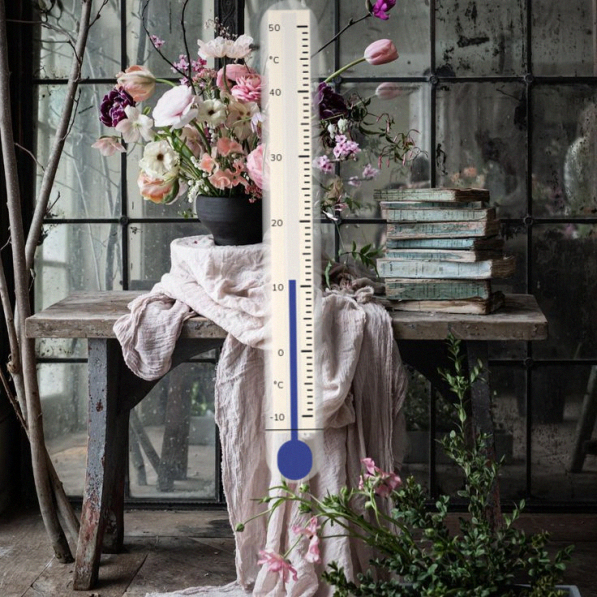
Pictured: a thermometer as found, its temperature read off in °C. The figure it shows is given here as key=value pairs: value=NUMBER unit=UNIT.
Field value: value=11 unit=°C
